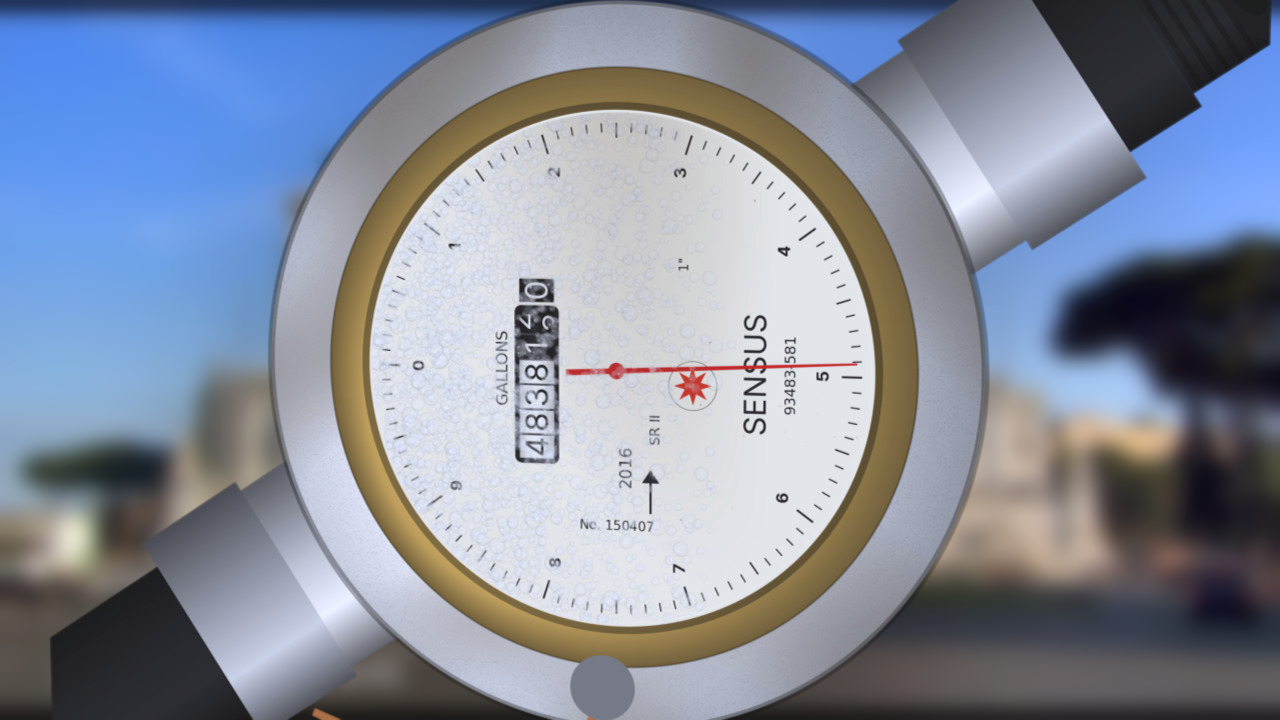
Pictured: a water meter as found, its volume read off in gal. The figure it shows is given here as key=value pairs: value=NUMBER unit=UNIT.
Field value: value=4838124.9 unit=gal
